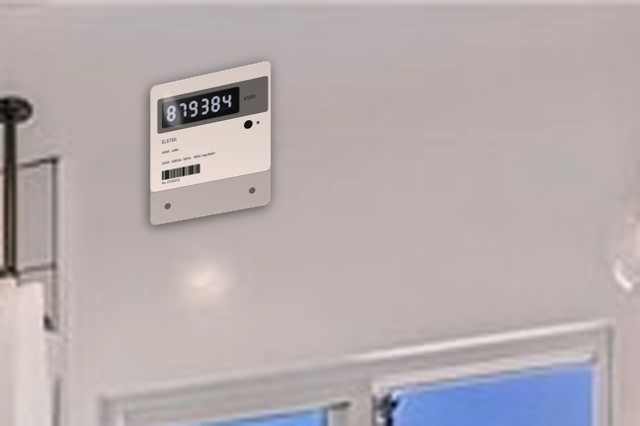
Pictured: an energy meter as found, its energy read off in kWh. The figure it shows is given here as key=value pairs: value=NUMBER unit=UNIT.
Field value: value=879384 unit=kWh
